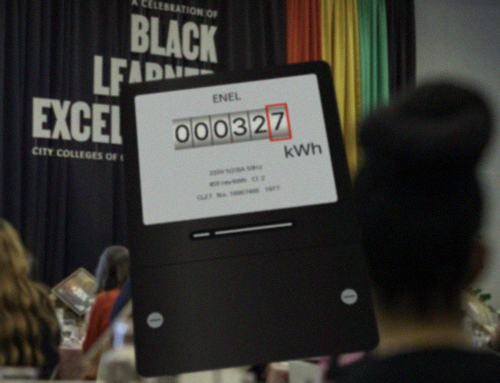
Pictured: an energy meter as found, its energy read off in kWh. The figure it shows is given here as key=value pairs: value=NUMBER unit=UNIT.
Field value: value=32.7 unit=kWh
